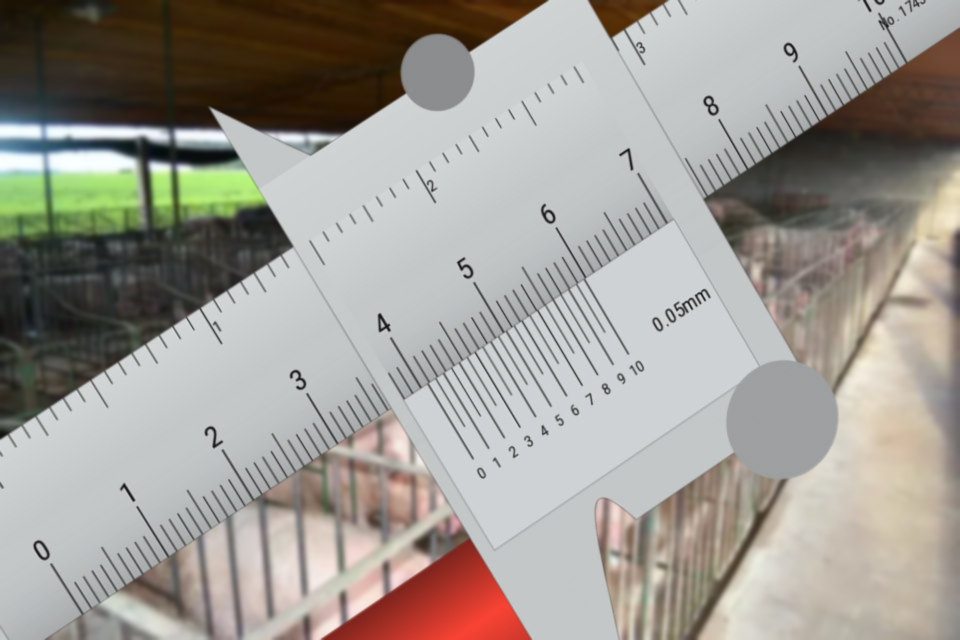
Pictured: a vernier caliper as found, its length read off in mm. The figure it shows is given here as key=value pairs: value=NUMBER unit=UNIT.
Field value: value=40.8 unit=mm
